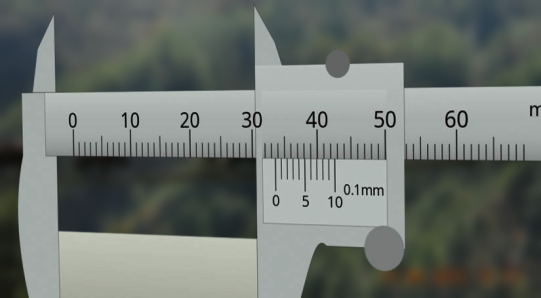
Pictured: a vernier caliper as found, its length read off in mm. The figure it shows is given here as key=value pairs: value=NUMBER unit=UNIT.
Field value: value=33.6 unit=mm
